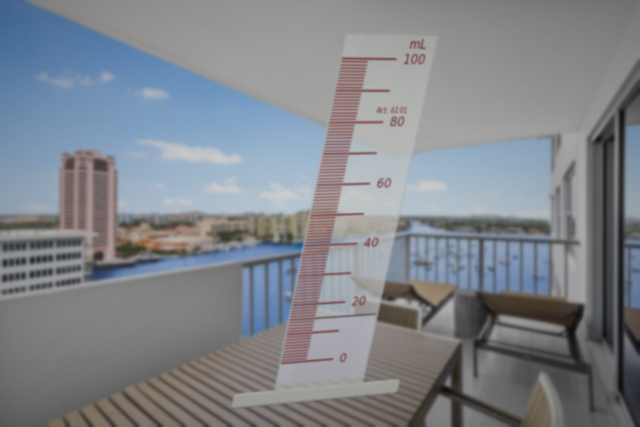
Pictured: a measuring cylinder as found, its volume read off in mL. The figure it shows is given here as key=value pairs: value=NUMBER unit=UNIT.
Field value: value=15 unit=mL
